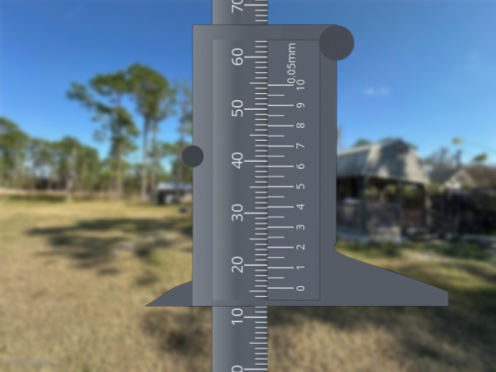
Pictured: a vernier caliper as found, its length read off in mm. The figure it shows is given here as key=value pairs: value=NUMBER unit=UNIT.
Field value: value=15.6 unit=mm
